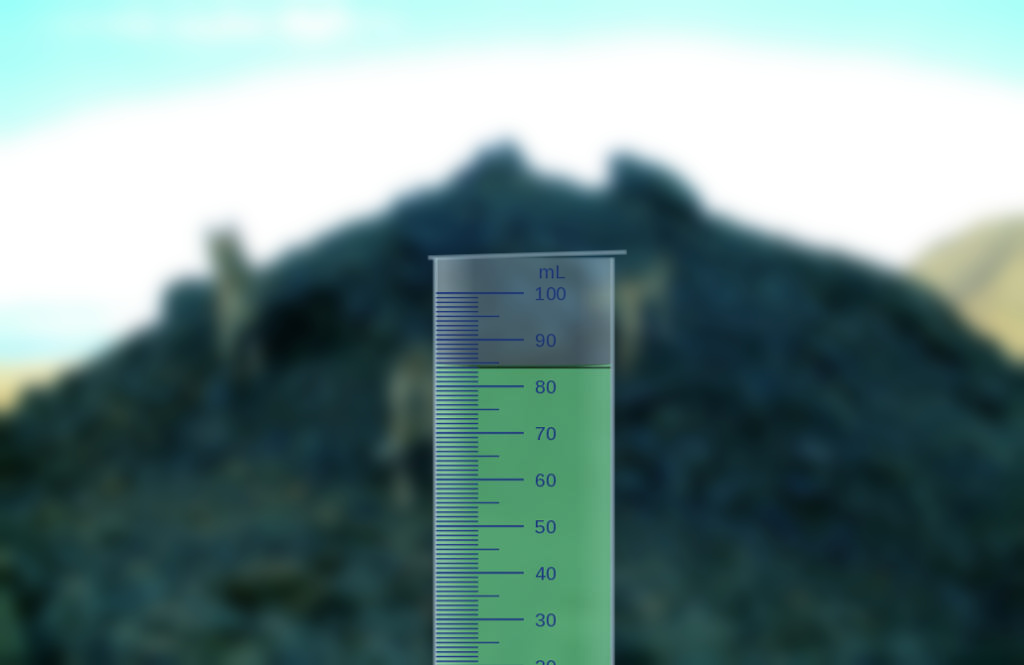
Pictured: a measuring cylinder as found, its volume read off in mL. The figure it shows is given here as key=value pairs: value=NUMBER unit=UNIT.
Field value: value=84 unit=mL
